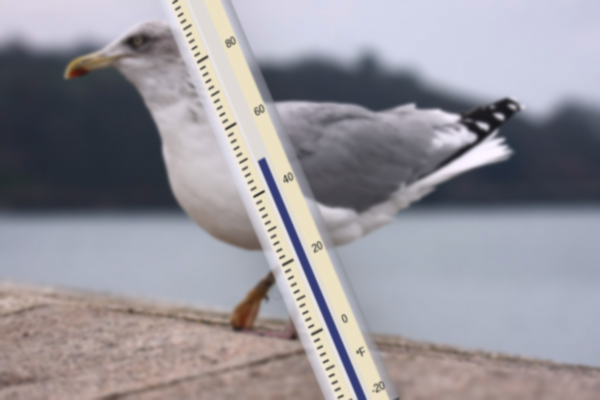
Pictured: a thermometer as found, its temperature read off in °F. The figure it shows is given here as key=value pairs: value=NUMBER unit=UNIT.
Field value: value=48 unit=°F
